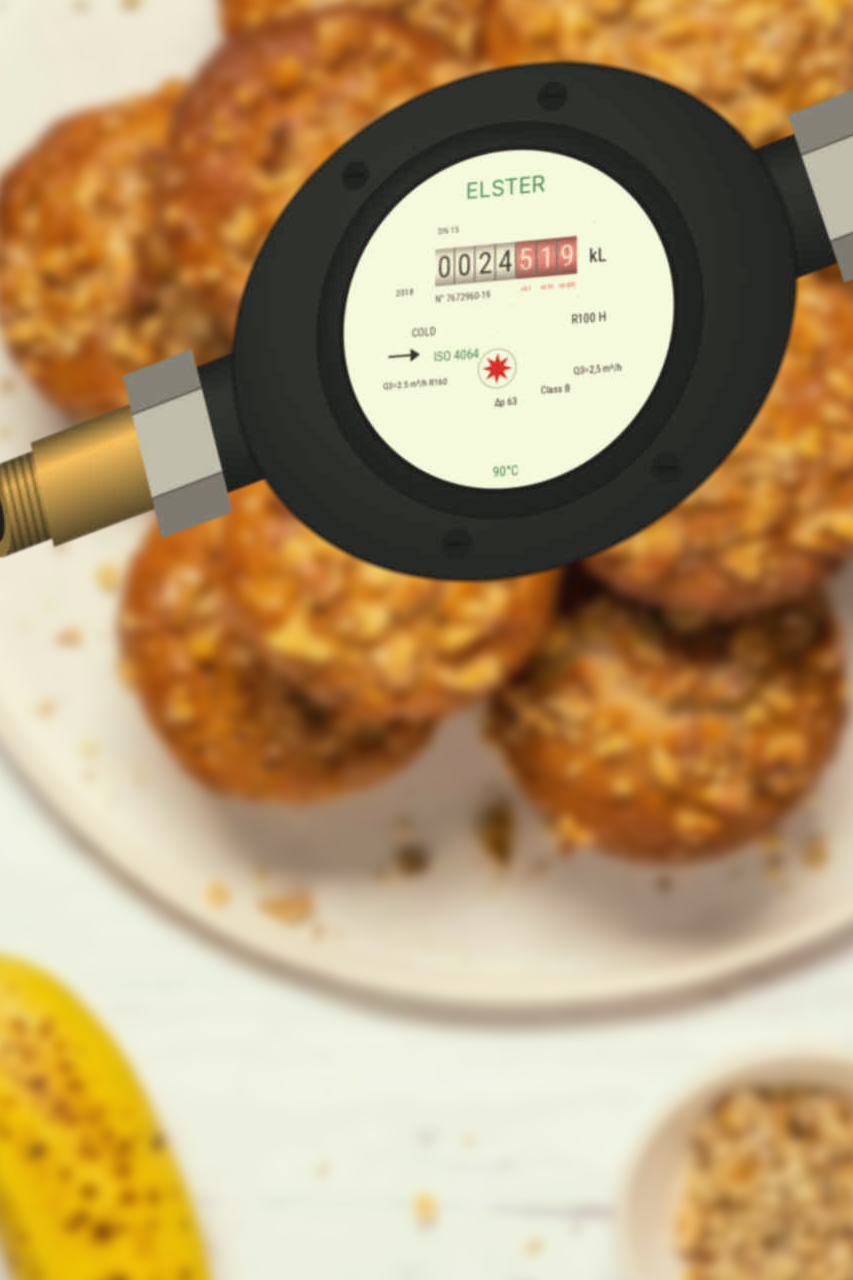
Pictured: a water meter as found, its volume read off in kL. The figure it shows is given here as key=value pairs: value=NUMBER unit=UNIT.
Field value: value=24.519 unit=kL
